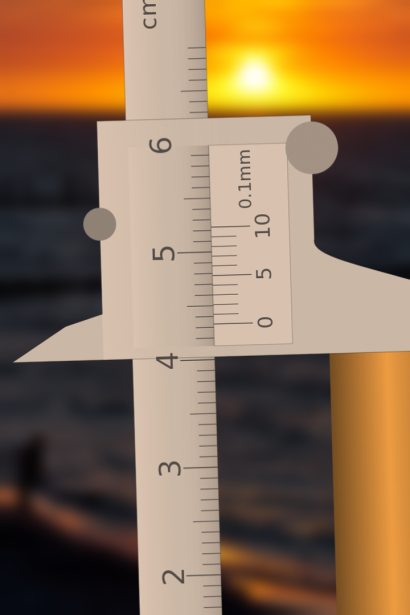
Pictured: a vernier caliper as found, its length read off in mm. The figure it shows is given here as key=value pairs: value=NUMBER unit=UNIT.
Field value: value=43.3 unit=mm
